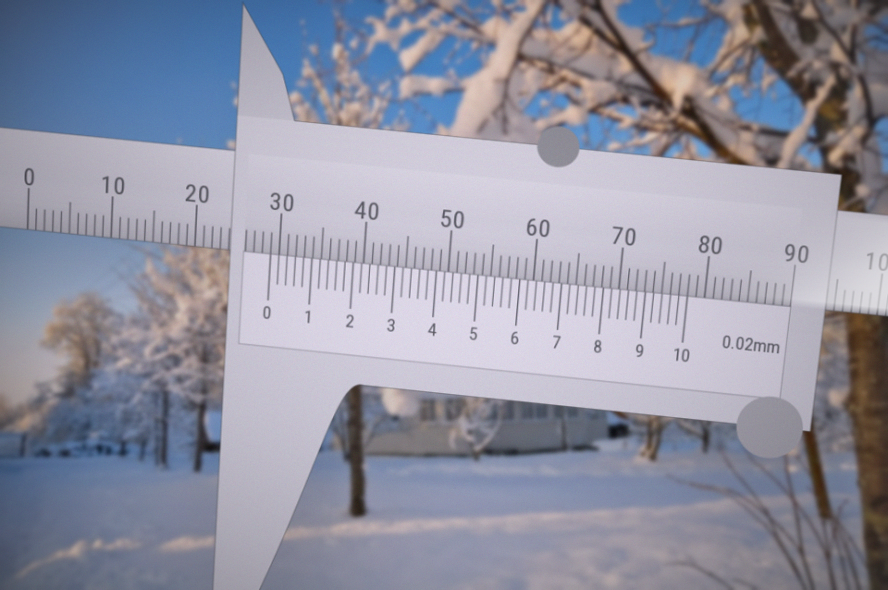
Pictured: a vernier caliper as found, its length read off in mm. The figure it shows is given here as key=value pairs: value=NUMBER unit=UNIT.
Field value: value=29.0 unit=mm
